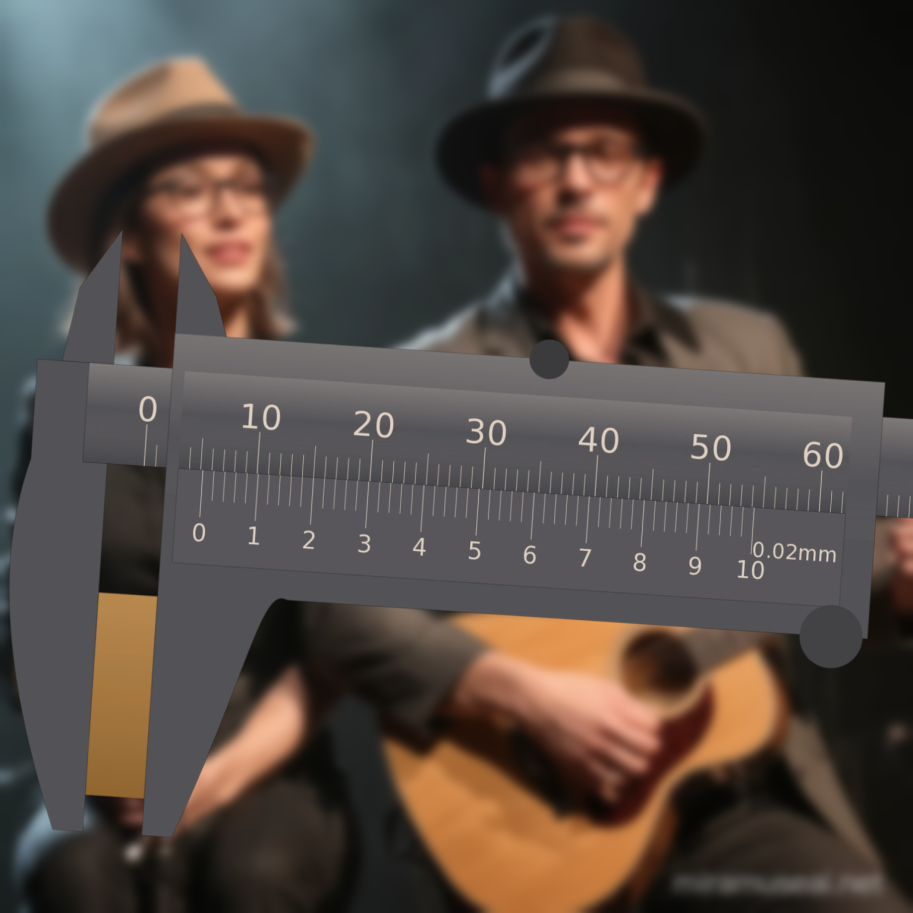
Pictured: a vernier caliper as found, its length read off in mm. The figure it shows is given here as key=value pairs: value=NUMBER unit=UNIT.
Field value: value=5.2 unit=mm
